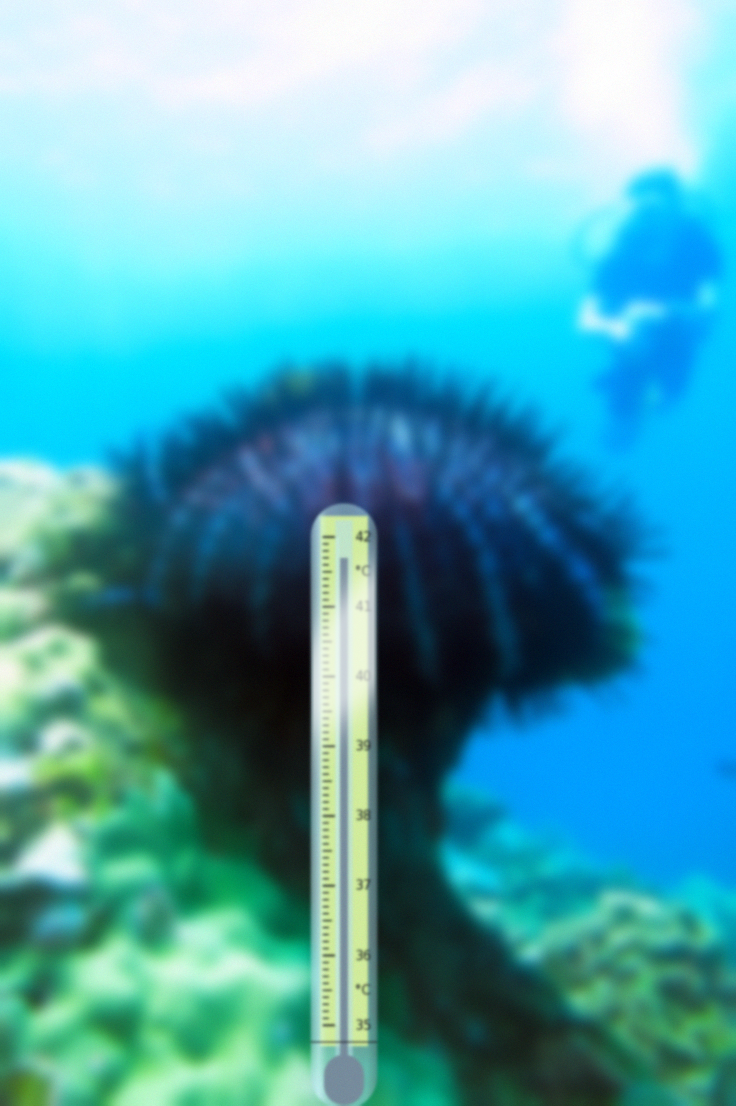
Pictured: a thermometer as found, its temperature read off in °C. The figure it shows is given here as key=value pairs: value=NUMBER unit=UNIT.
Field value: value=41.7 unit=°C
